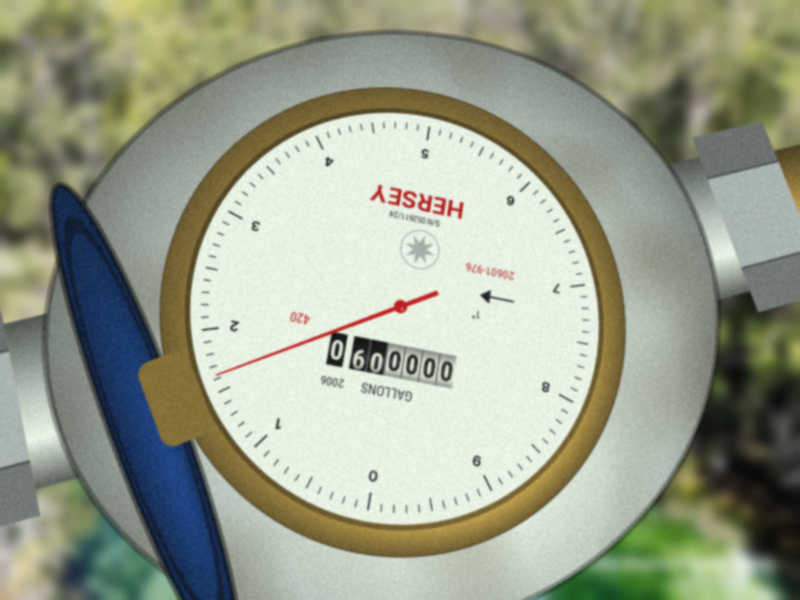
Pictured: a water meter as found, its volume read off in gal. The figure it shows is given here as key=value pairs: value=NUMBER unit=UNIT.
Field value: value=91.6 unit=gal
